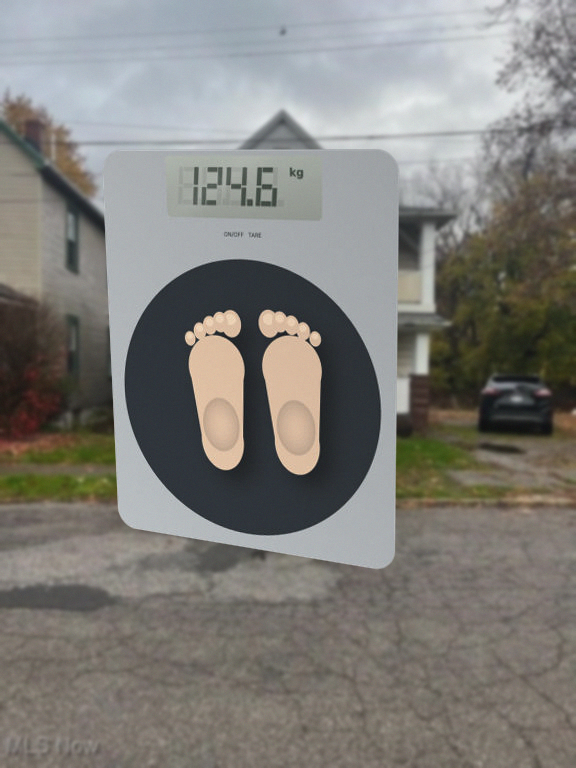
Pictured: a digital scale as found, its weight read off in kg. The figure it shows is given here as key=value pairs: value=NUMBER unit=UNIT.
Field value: value=124.6 unit=kg
